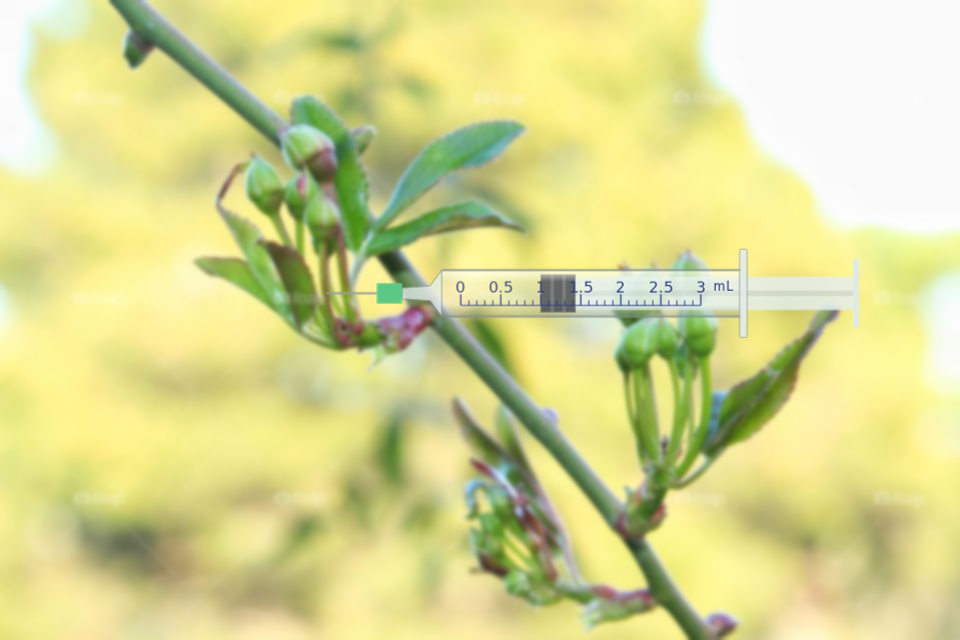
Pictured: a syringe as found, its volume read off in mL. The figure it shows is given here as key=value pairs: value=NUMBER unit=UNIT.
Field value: value=1 unit=mL
